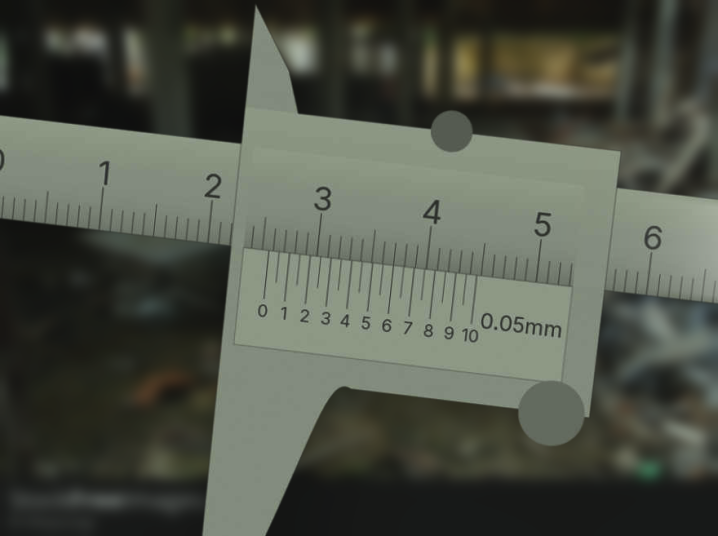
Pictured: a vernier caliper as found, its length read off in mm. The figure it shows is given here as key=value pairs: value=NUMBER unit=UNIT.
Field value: value=25.6 unit=mm
